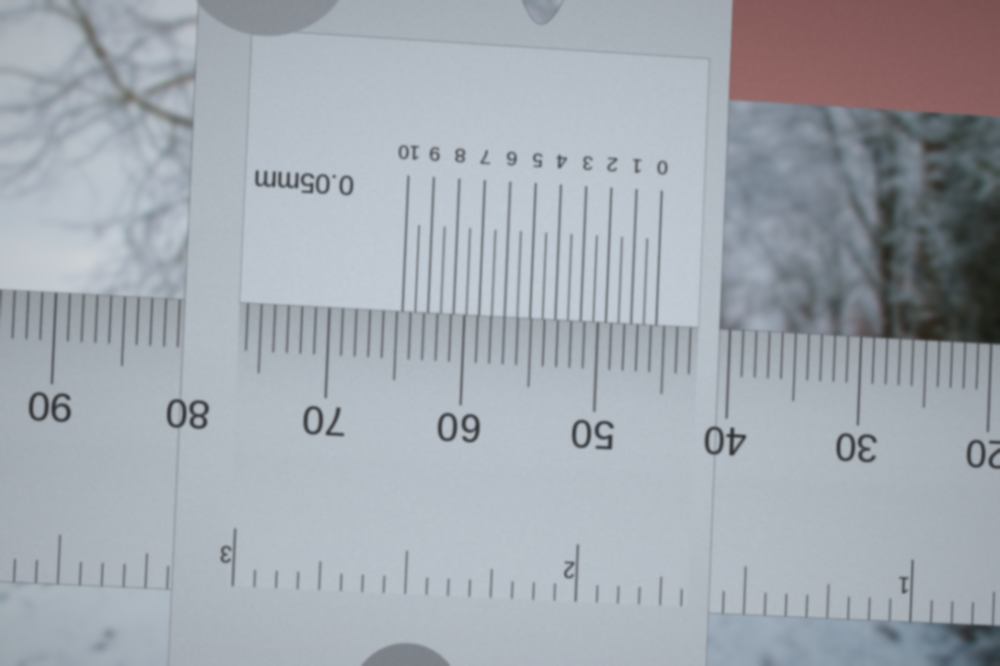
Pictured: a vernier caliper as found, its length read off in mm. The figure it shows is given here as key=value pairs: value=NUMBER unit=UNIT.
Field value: value=45.6 unit=mm
